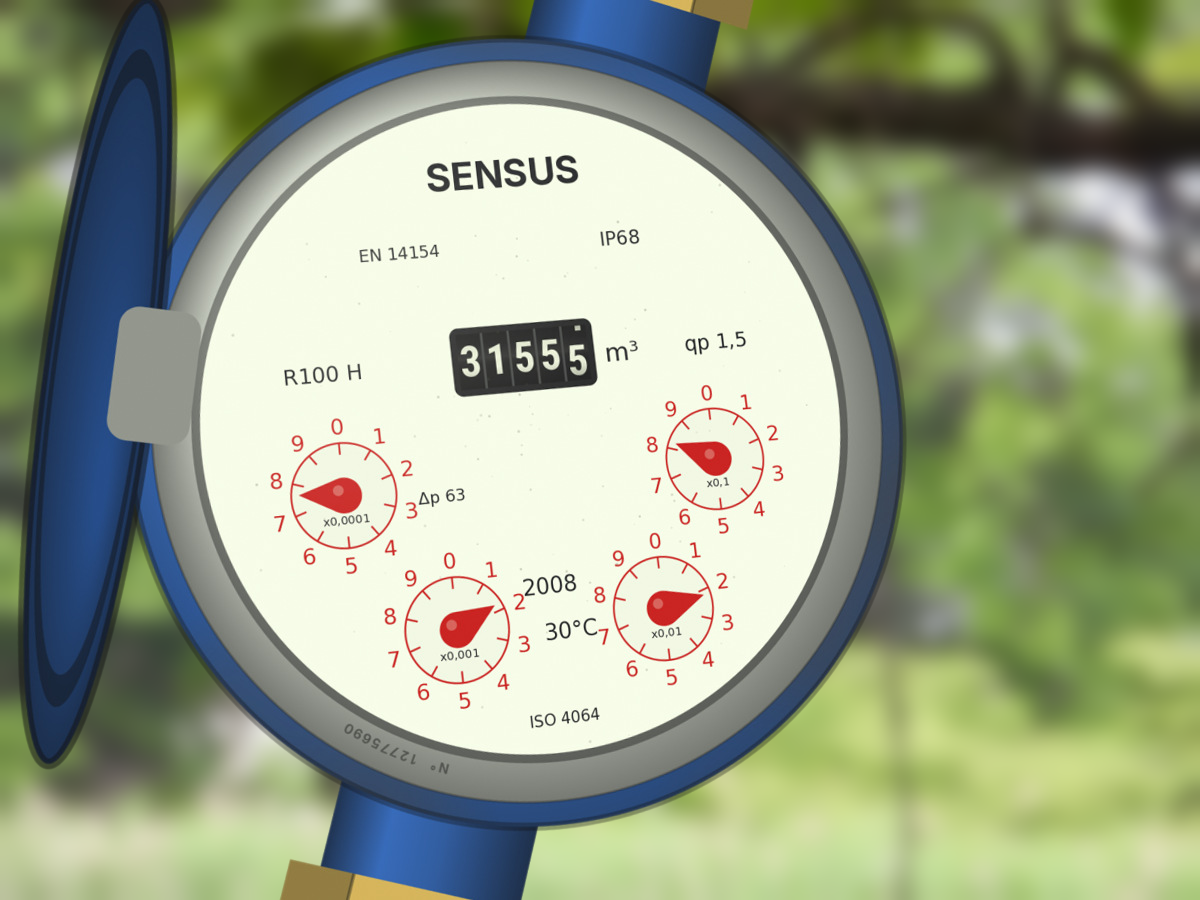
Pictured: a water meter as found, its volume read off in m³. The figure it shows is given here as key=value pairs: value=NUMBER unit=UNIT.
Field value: value=31554.8217 unit=m³
